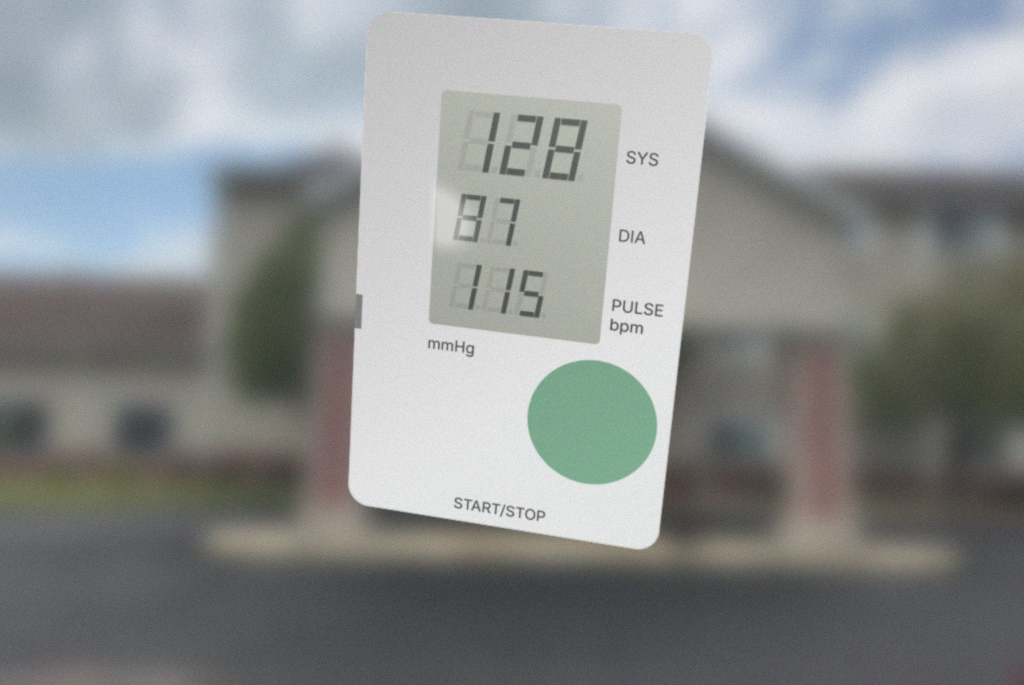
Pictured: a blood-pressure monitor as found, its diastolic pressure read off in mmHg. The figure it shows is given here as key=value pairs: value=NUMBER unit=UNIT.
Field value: value=87 unit=mmHg
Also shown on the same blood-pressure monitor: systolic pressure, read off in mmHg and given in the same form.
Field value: value=128 unit=mmHg
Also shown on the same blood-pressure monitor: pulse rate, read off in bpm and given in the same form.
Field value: value=115 unit=bpm
